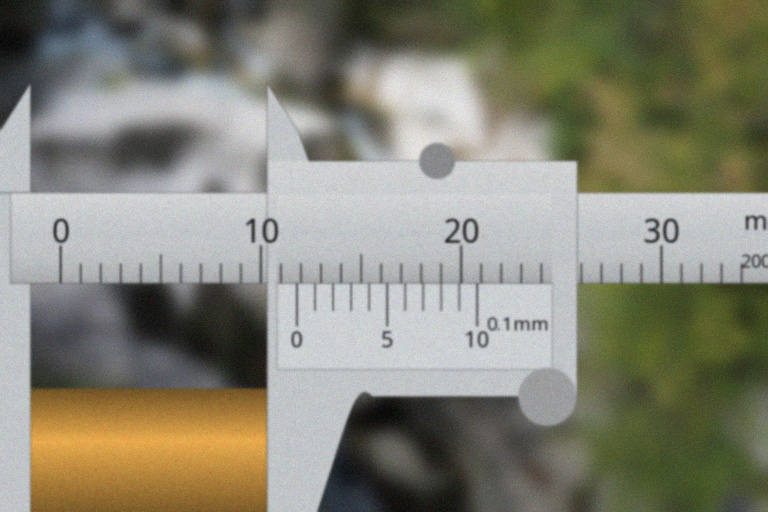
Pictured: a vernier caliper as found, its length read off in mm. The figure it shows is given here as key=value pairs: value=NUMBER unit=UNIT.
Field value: value=11.8 unit=mm
